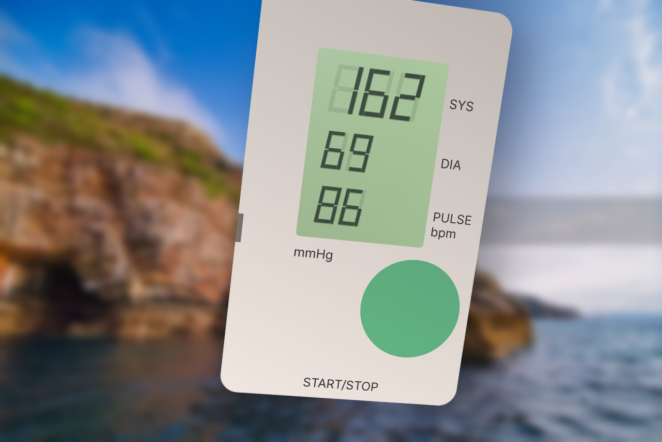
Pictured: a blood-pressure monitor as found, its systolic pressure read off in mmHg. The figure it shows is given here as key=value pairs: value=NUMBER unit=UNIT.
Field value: value=162 unit=mmHg
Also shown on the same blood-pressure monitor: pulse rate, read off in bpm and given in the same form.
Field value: value=86 unit=bpm
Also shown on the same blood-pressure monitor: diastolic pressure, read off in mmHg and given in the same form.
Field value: value=69 unit=mmHg
